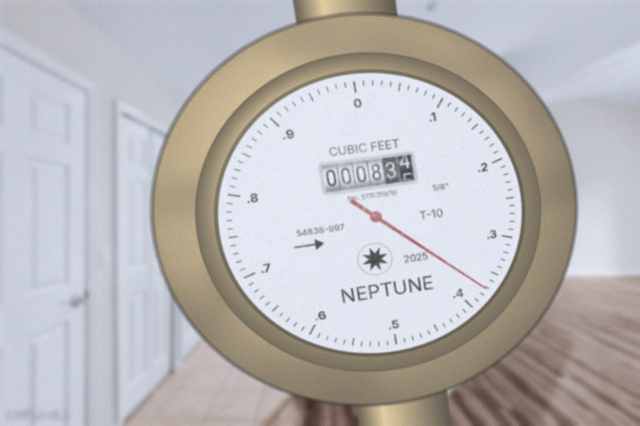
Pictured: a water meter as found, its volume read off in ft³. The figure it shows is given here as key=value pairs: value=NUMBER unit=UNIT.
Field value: value=834.37 unit=ft³
